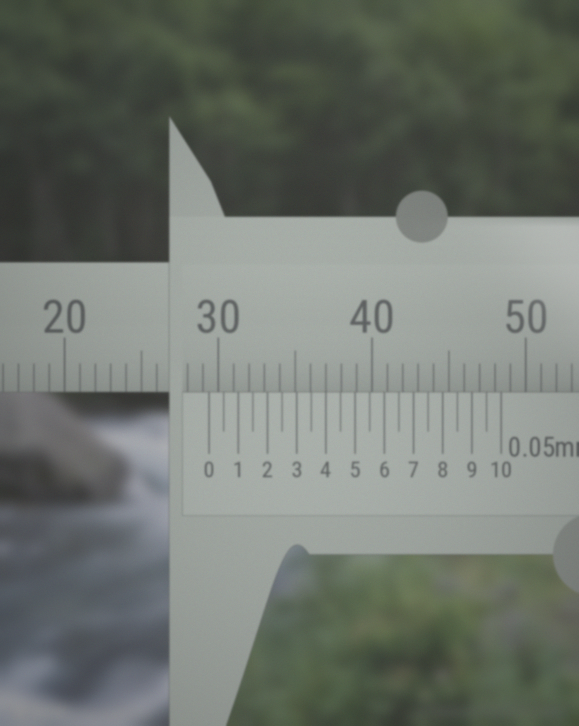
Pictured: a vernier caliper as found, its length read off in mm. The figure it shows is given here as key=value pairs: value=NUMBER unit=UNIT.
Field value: value=29.4 unit=mm
